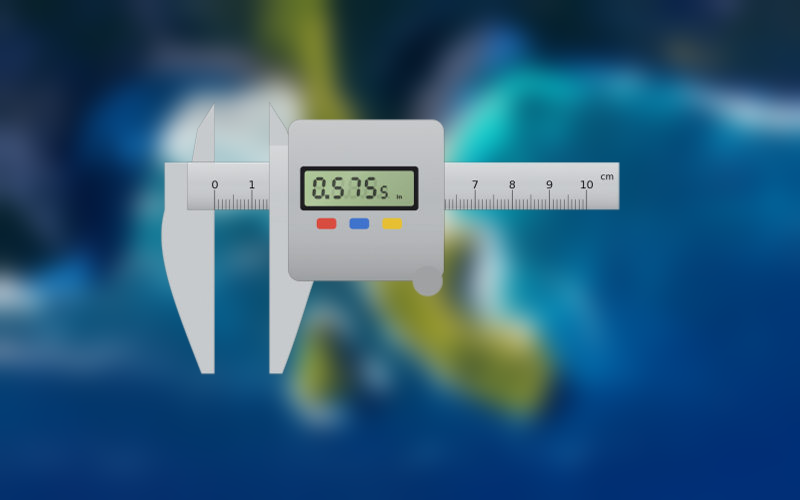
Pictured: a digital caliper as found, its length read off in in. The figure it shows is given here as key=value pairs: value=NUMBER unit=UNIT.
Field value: value=0.5755 unit=in
